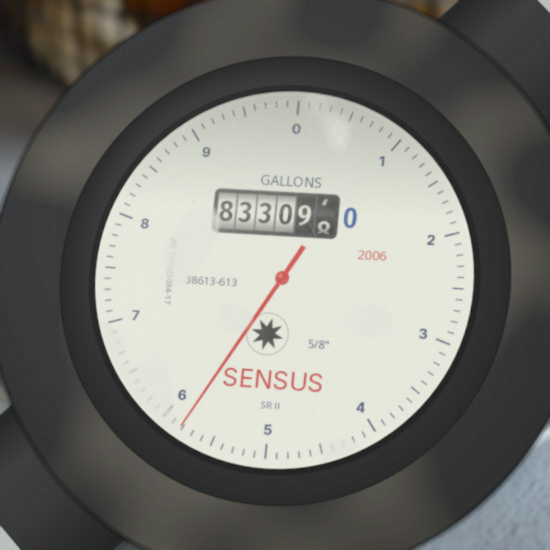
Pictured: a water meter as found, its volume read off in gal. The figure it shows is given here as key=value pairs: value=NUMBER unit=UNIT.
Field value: value=8330975.8 unit=gal
